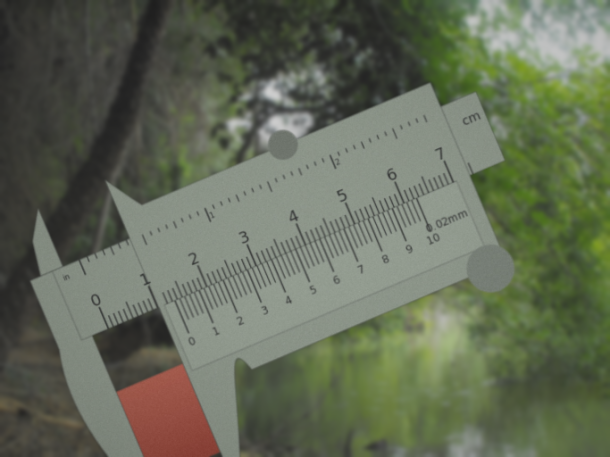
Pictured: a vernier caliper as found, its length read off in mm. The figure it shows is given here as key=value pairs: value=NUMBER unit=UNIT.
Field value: value=13.5 unit=mm
